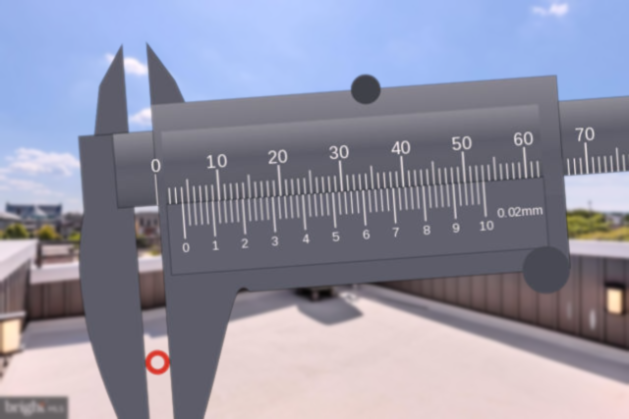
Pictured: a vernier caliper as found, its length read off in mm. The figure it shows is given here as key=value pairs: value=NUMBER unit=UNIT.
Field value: value=4.0 unit=mm
